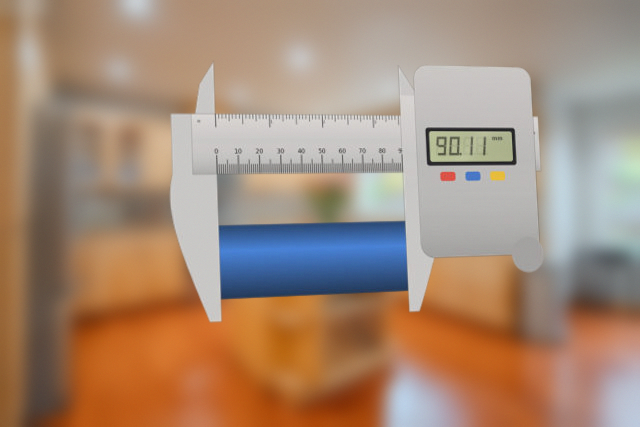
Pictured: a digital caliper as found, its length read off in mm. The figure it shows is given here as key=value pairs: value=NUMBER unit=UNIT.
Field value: value=90.11 unit=mm
